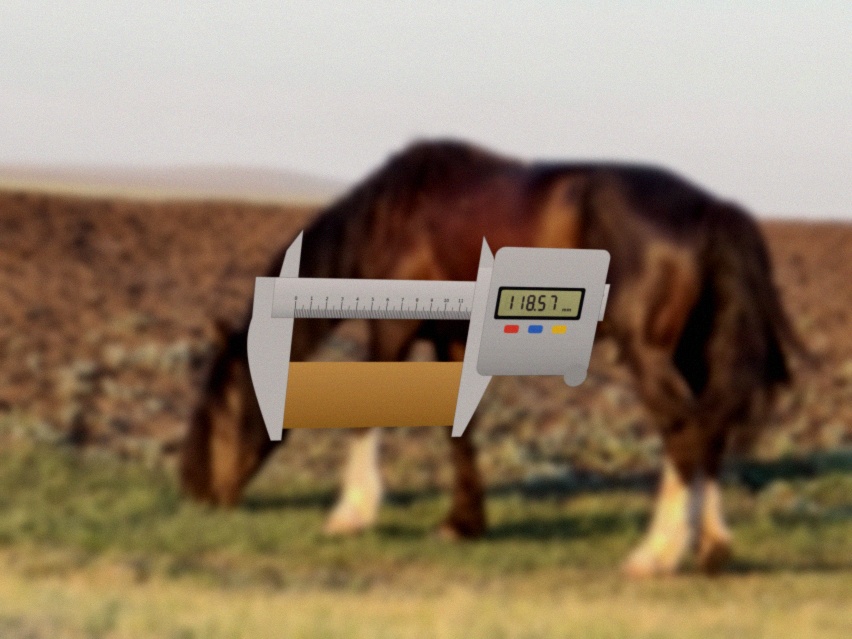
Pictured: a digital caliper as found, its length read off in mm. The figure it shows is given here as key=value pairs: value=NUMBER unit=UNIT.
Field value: value=118.57 unit=mm
